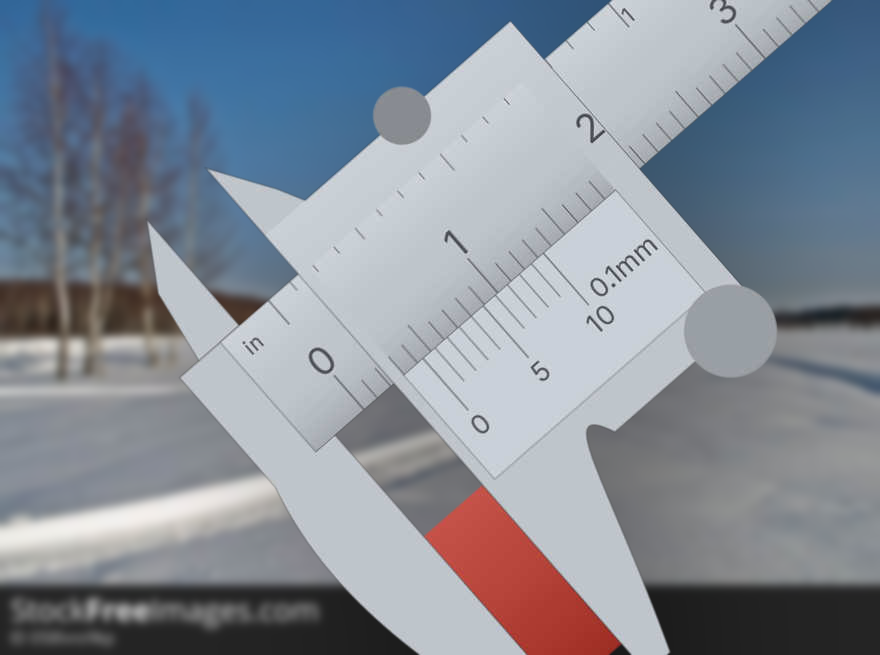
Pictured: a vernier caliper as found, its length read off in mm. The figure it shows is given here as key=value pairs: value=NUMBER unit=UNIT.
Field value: value=4.4 unit=mm
